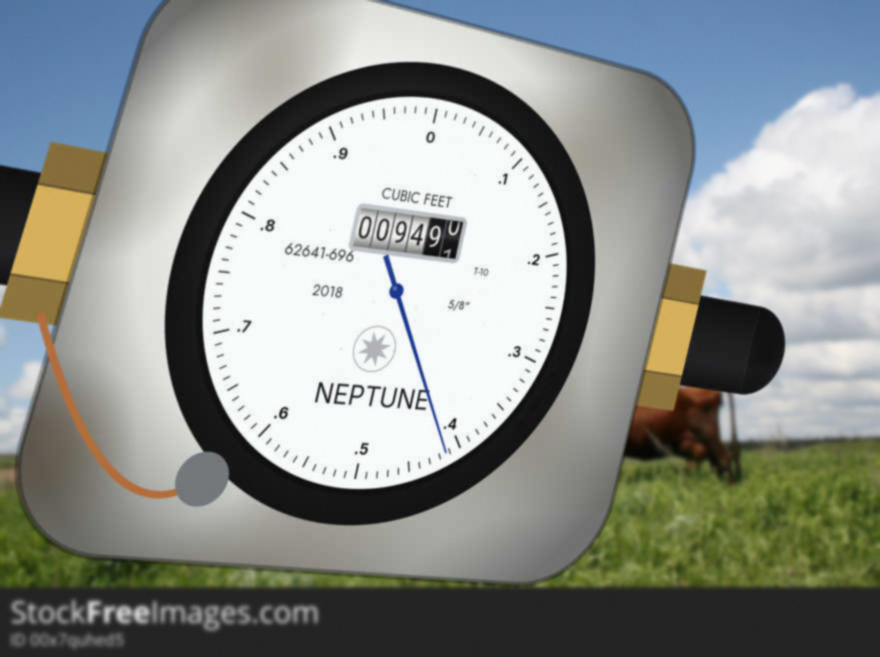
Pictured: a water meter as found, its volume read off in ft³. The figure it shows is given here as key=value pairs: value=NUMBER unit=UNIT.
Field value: value=9490.41 unit=ft³
